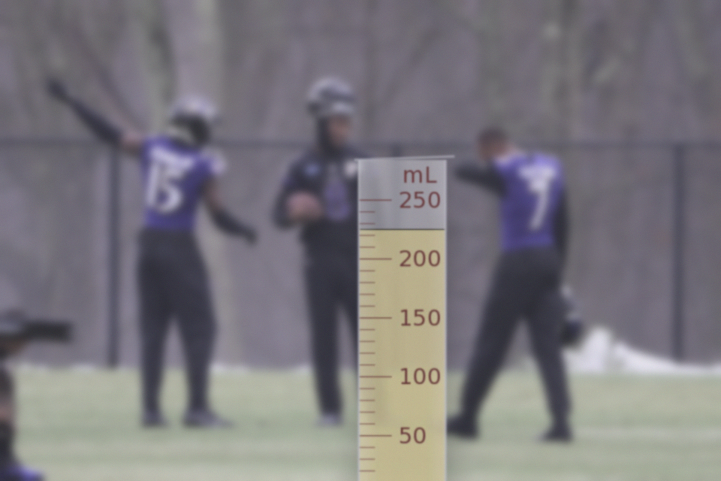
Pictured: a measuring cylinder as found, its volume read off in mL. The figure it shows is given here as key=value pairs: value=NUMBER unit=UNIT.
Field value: value=225 unit=mL
